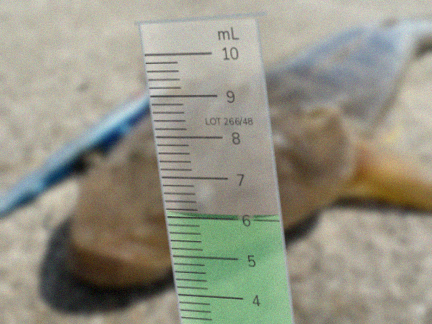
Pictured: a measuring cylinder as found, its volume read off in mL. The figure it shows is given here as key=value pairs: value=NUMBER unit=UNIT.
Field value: value=6 unit=mL
